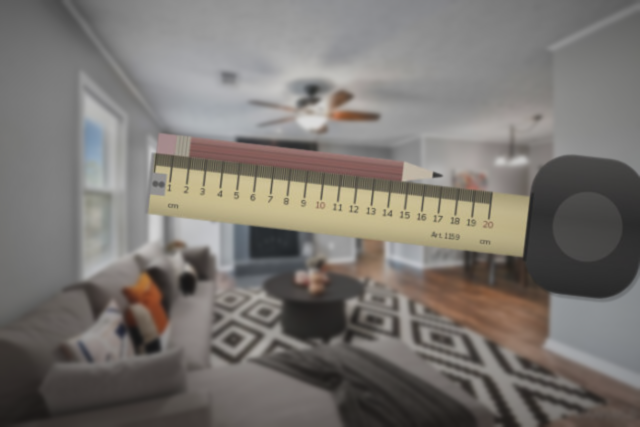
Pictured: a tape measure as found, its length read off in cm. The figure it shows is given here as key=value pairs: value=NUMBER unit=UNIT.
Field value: value=17 unit=cm
